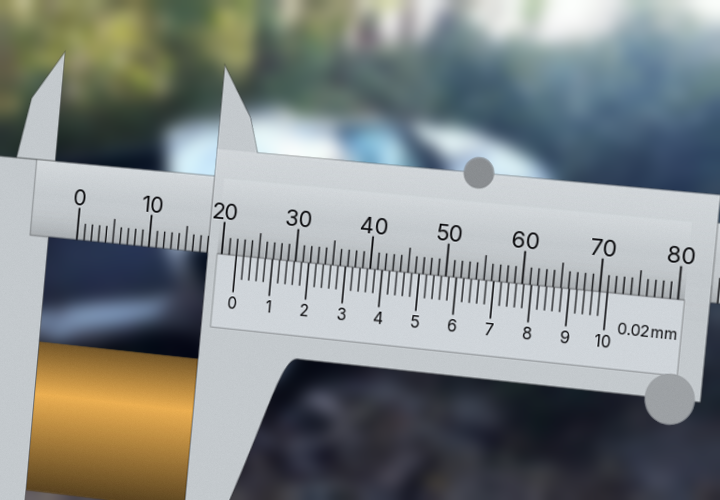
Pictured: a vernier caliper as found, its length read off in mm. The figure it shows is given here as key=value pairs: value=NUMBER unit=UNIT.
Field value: value=22.0 unit=mm
